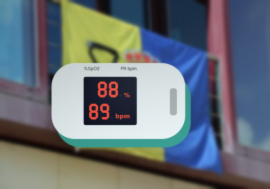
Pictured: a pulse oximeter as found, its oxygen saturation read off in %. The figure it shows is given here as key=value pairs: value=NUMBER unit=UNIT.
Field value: value=88 unit=%
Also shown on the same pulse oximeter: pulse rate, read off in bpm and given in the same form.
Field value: value=89 unit=bpm
